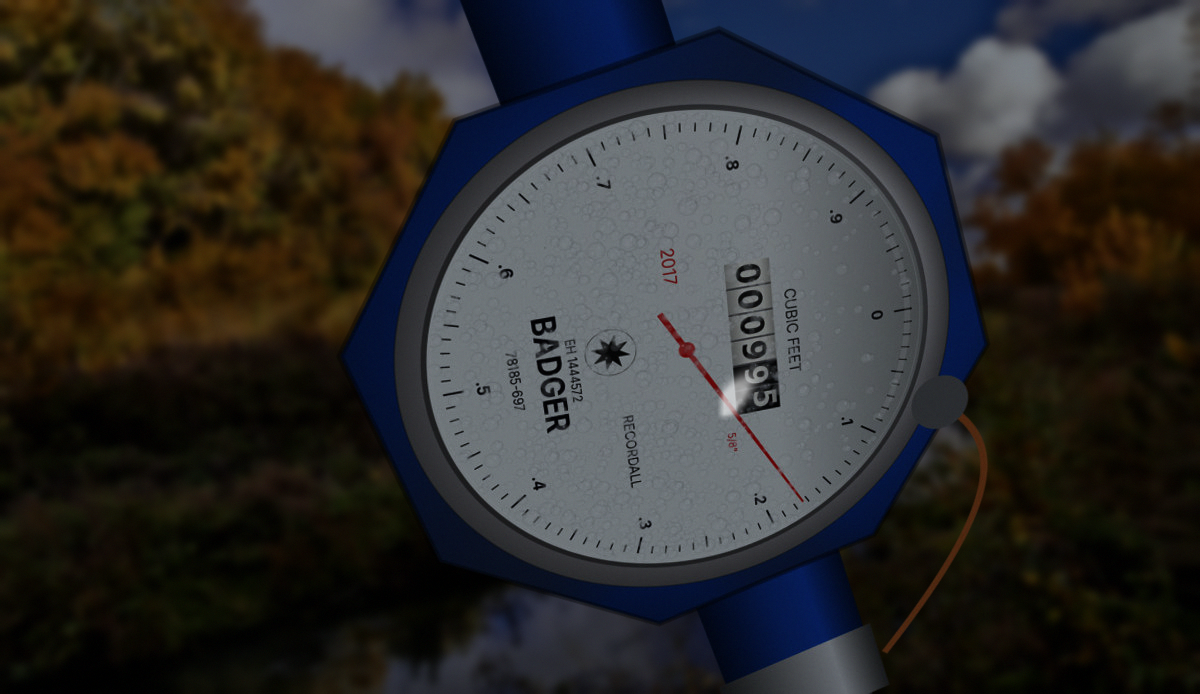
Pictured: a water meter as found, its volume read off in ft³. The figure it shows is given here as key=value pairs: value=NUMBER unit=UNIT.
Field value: value=995.17 unit=ft³
